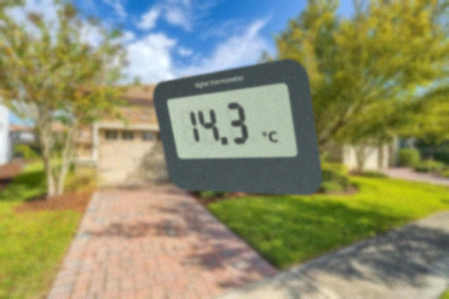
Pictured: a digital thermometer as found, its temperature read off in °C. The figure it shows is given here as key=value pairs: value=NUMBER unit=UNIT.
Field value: value=14.3 unit=°C
